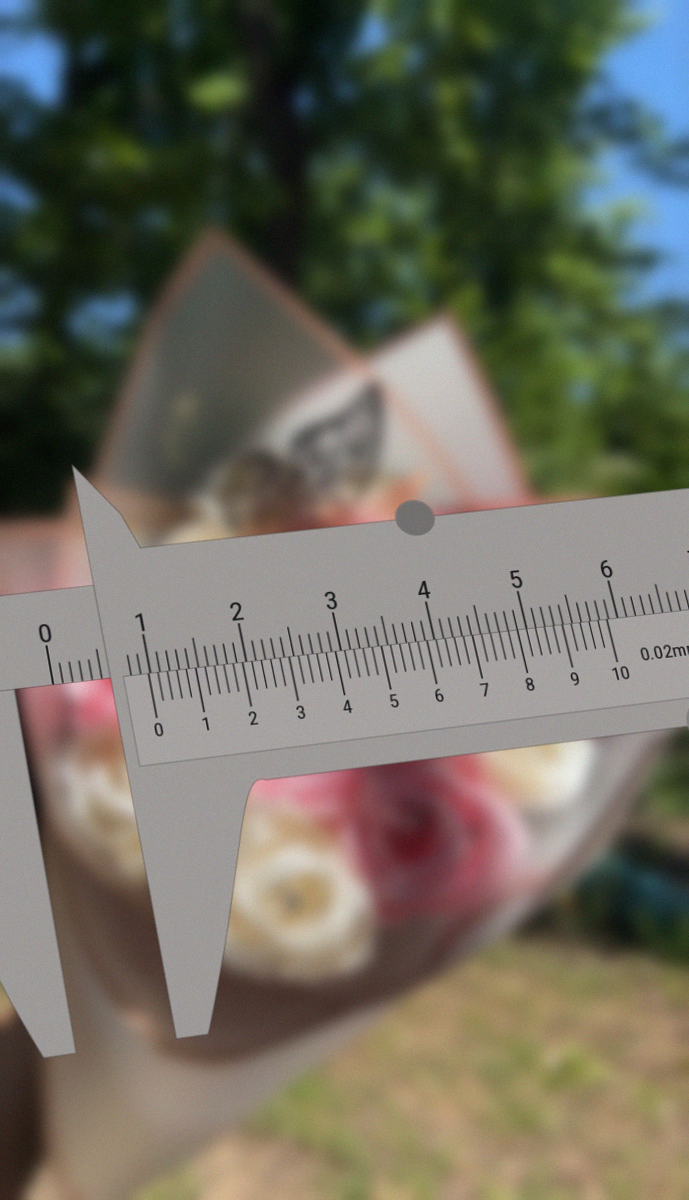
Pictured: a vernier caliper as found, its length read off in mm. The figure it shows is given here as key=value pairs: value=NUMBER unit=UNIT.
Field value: value=9.8 unit=mm
